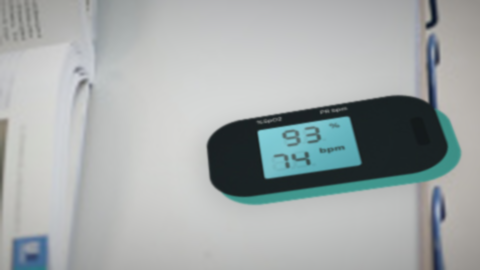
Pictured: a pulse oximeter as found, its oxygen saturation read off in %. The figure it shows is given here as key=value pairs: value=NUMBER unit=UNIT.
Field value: value=93 unit=%
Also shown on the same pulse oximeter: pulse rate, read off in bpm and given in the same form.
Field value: value=74 unit=bpm
